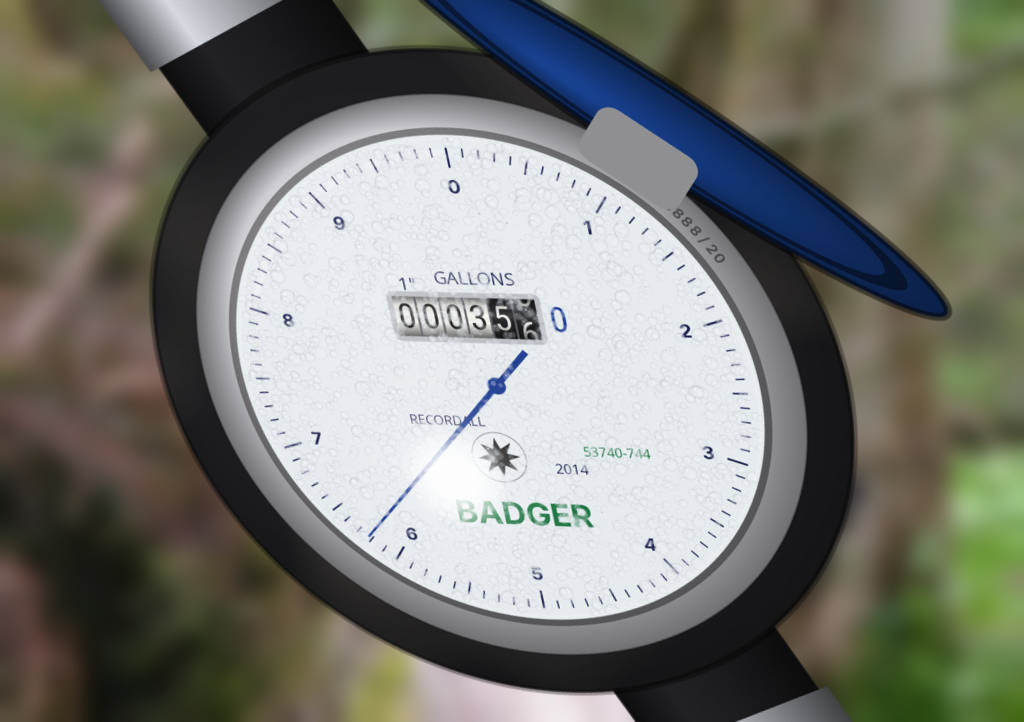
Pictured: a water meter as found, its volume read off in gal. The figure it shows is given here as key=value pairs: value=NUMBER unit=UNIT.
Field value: value=3556.2 unit=gal
